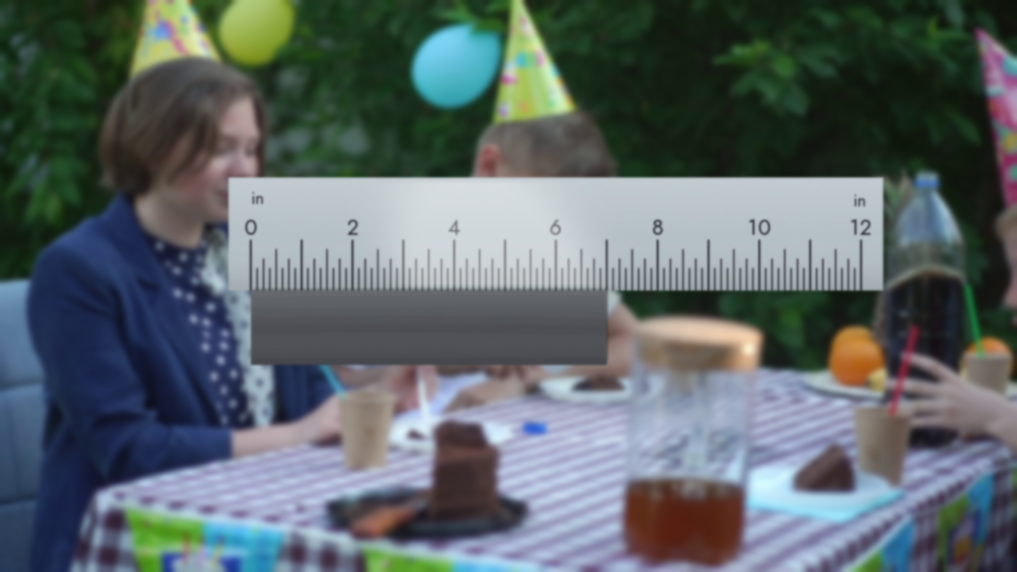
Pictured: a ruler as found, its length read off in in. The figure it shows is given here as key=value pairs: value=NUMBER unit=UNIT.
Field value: value=7 unit=in
